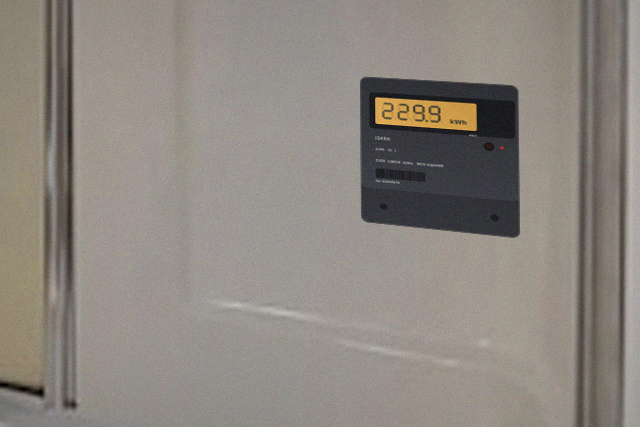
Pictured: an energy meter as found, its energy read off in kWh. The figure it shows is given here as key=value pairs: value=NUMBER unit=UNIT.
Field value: value=229.9 unit=kWh
